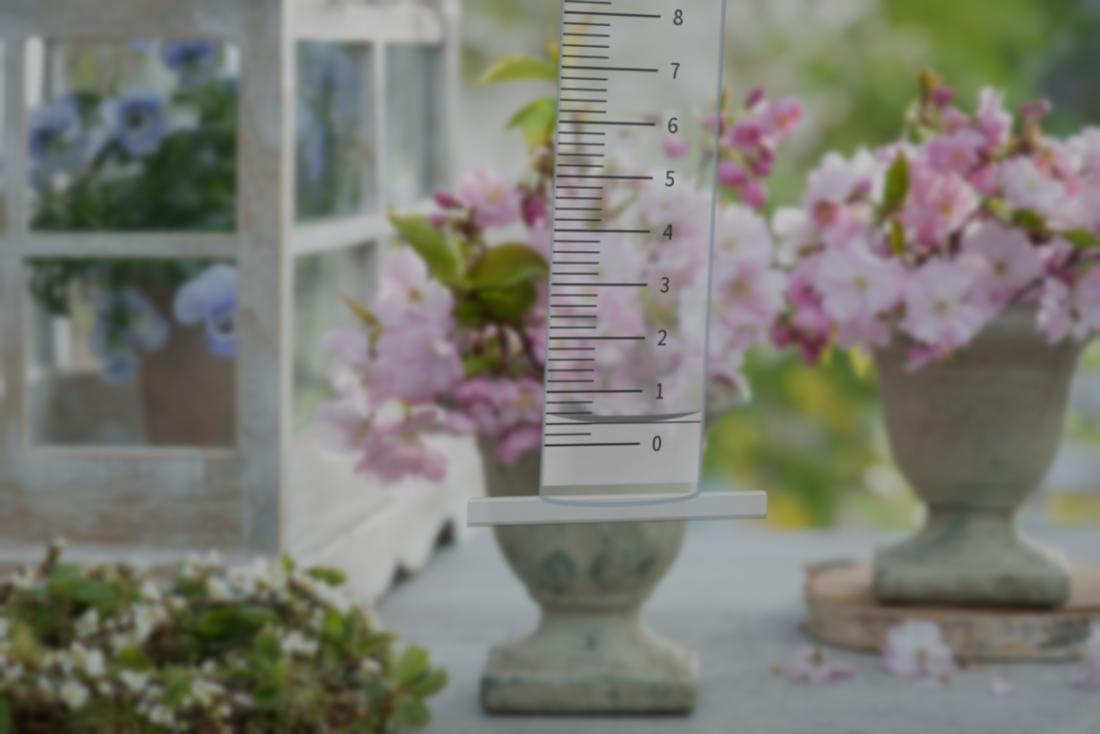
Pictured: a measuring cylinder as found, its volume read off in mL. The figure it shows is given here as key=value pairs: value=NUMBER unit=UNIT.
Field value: value=0.4 unit=mL
